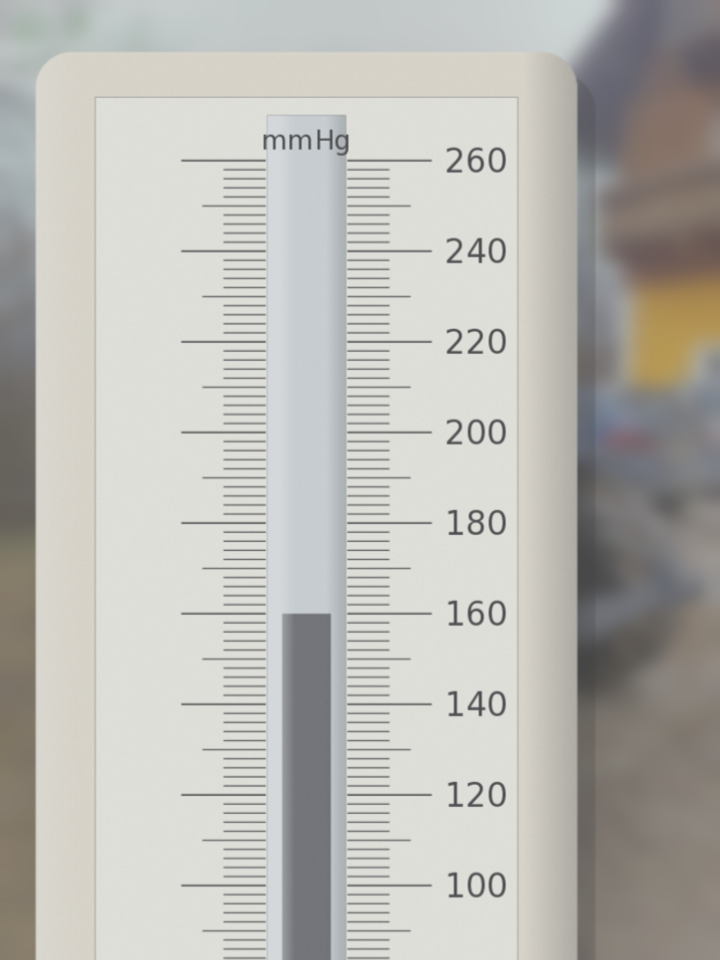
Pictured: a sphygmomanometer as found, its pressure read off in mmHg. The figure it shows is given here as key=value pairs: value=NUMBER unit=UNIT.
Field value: value=160 unit=mmHg
